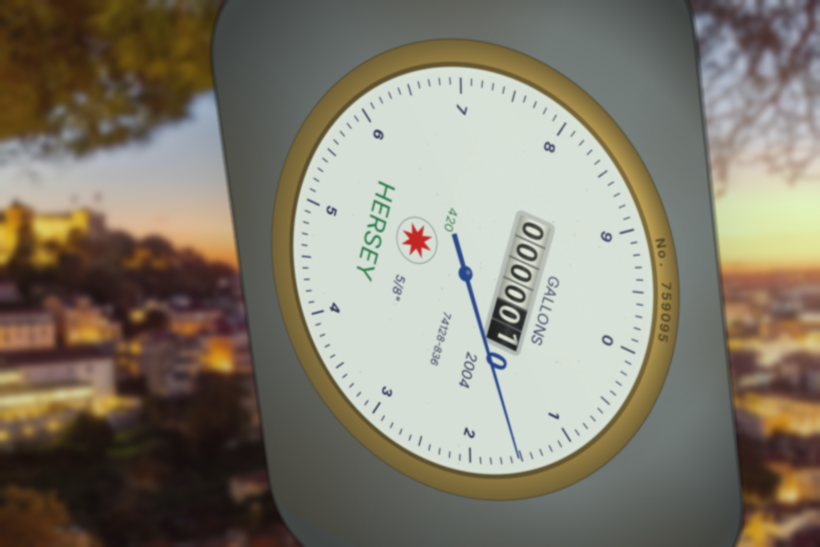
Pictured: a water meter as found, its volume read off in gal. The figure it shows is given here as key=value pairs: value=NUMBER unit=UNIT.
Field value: value=11.5 unit=gal
